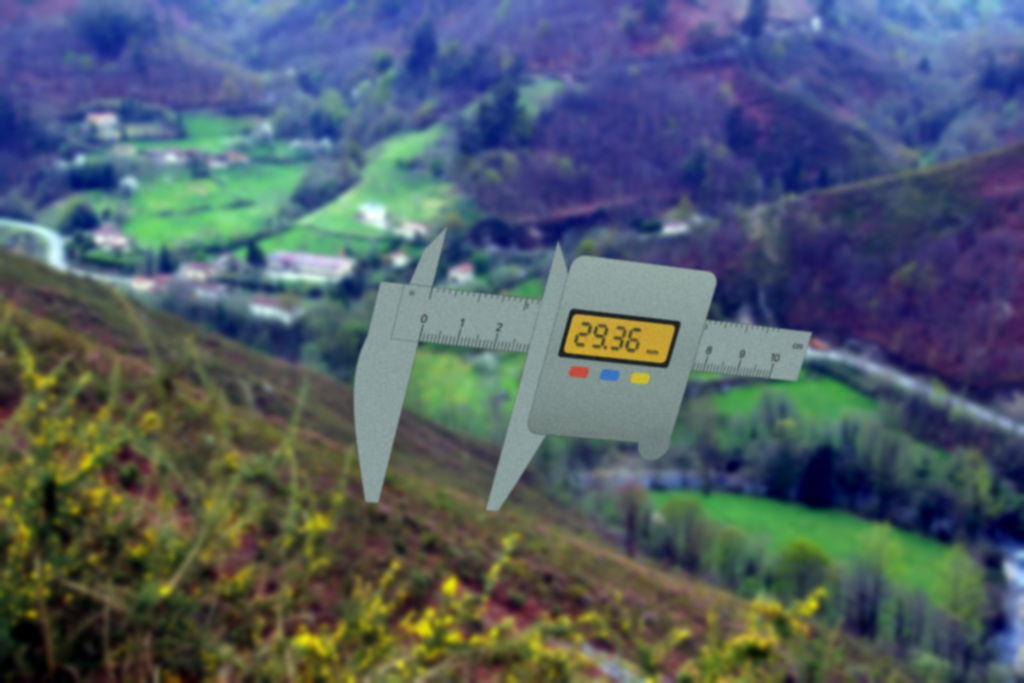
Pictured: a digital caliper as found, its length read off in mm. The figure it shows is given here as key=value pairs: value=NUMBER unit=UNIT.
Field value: value=29.36 unit=mm
